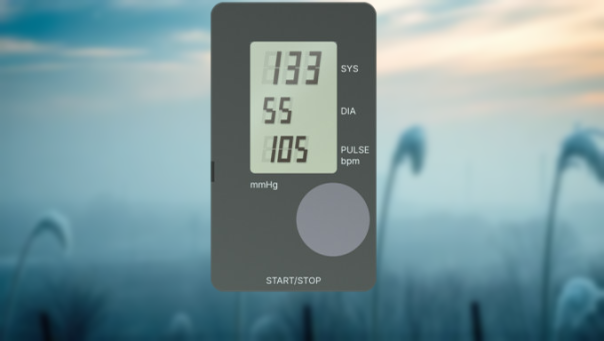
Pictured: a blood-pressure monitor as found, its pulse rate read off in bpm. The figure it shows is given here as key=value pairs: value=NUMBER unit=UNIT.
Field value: value=105 unit=bpm
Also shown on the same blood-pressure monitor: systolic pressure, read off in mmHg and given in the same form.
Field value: value=133 unit=mmHg
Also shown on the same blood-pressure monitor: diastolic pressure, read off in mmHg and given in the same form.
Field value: value=55 unit=mmHg
